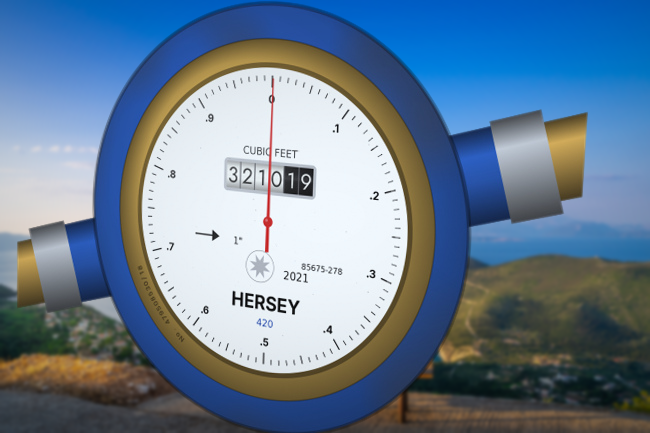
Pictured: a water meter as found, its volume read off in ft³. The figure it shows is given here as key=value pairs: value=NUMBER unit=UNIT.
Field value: value=321019.00 unit=ft³
